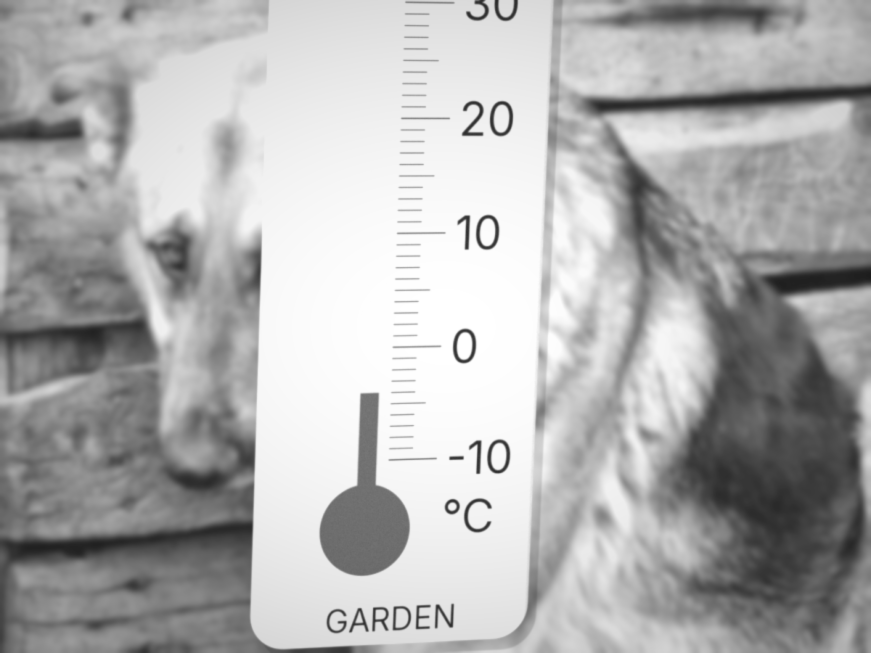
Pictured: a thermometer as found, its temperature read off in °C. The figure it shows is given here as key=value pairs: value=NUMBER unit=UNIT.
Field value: value=-4 unit=°C
